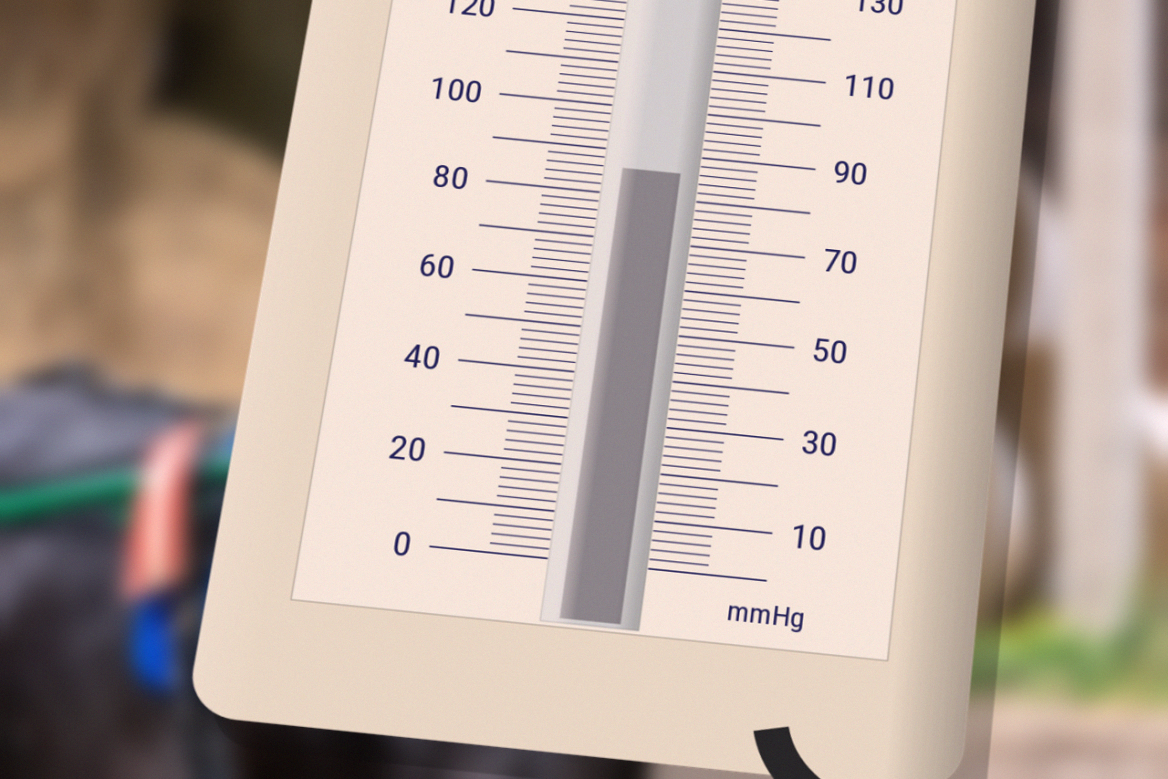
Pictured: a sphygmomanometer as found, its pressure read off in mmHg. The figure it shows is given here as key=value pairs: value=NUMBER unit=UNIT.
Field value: value=86 unit=mmHg
